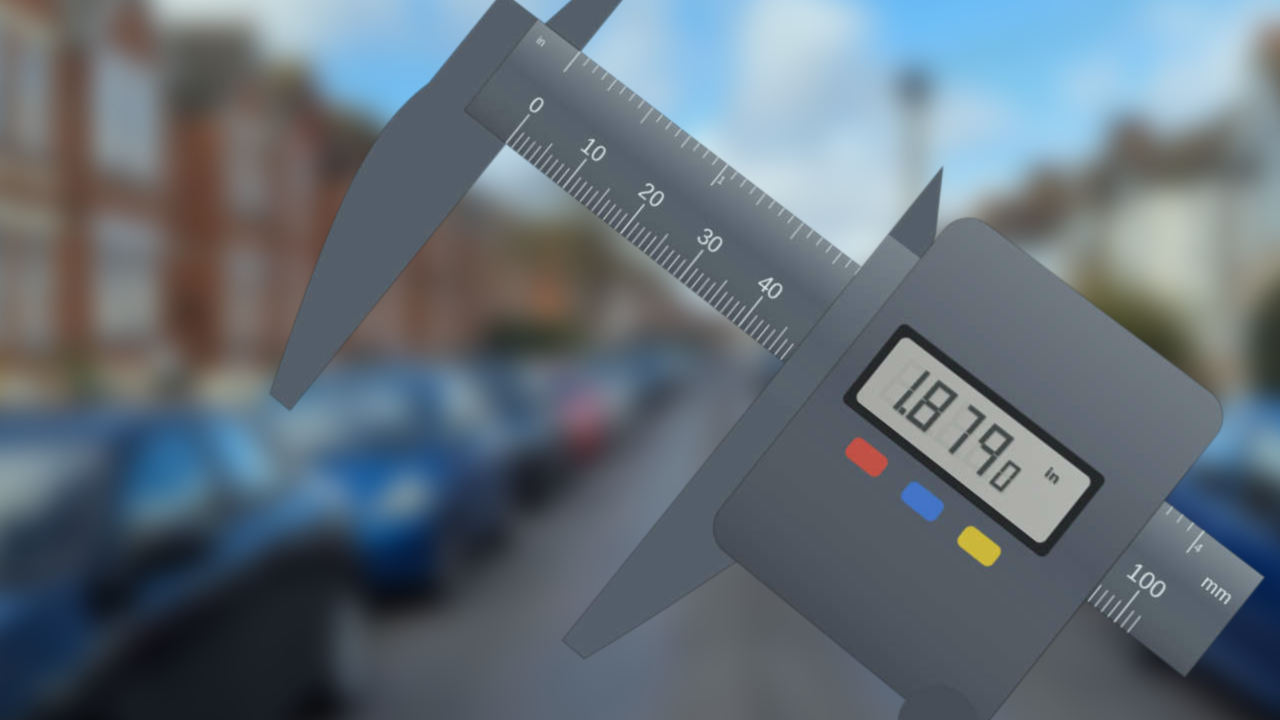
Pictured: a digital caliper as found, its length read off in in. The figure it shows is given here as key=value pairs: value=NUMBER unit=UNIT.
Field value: value=1.8790 unit=in
